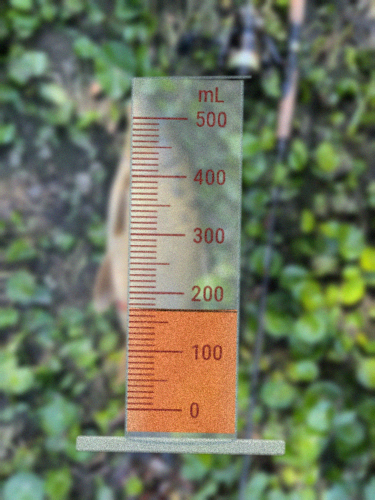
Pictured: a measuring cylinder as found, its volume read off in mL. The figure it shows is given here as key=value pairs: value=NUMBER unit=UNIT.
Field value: value=170 unit=mL
